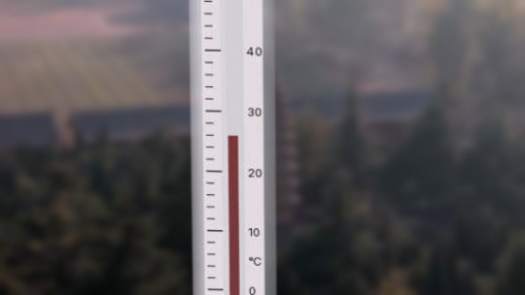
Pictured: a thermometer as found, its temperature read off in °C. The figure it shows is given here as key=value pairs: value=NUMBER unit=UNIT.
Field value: value=26 unit=°C
